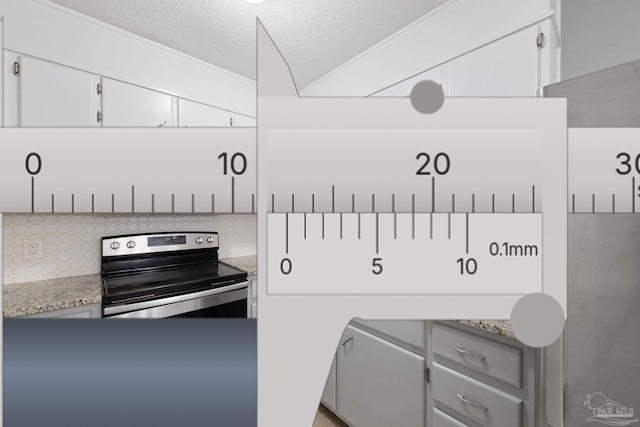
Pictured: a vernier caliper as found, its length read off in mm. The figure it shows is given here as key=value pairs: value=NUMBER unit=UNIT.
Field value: value=12.7 unit=mm
